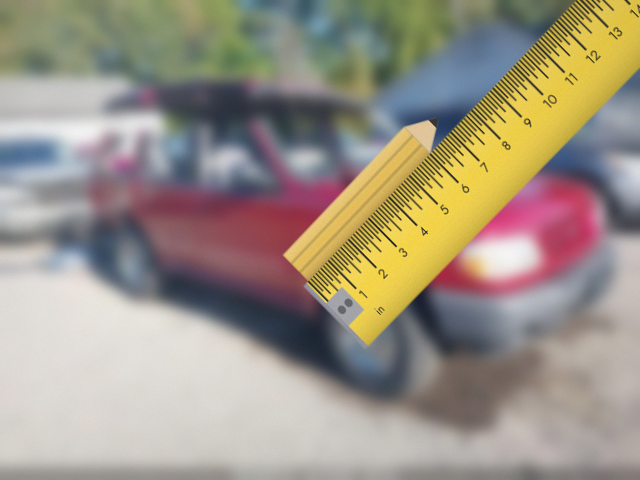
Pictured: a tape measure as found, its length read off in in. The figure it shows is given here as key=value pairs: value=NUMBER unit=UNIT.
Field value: value=7 unit=in
